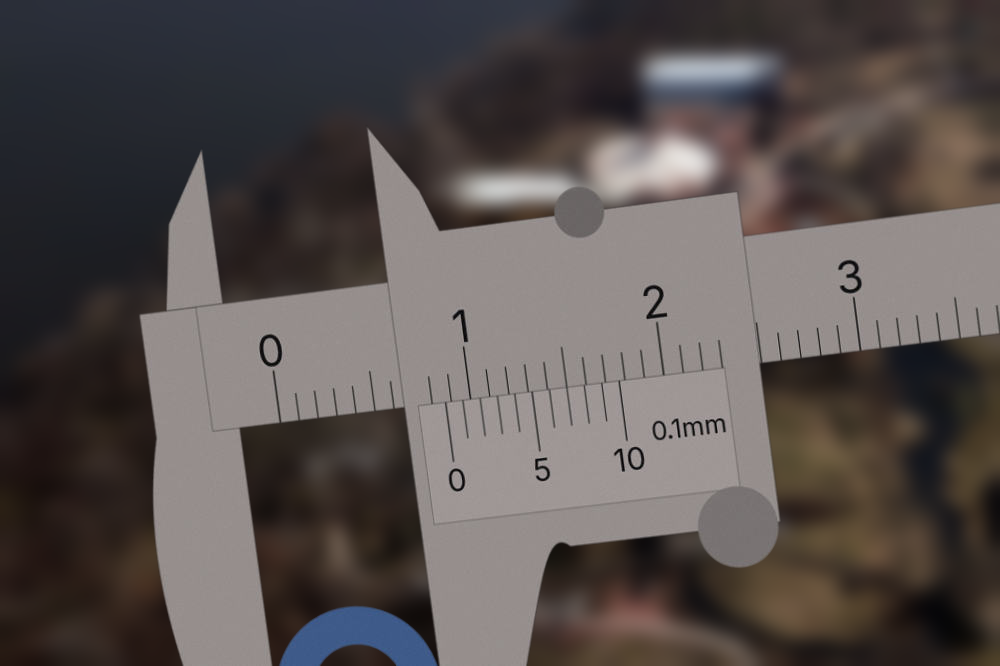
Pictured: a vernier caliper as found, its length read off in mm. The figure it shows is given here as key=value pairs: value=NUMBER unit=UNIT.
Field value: value=8.7 unit=mm
